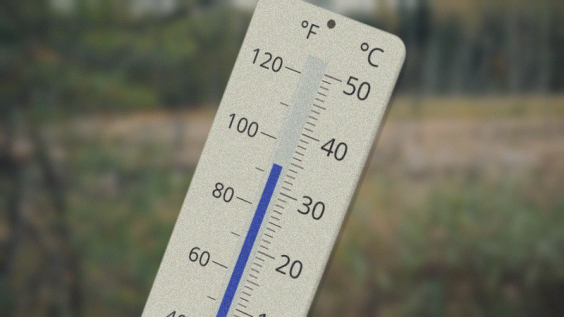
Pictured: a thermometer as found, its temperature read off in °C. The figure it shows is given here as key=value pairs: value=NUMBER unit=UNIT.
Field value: value=34 unit=°C
